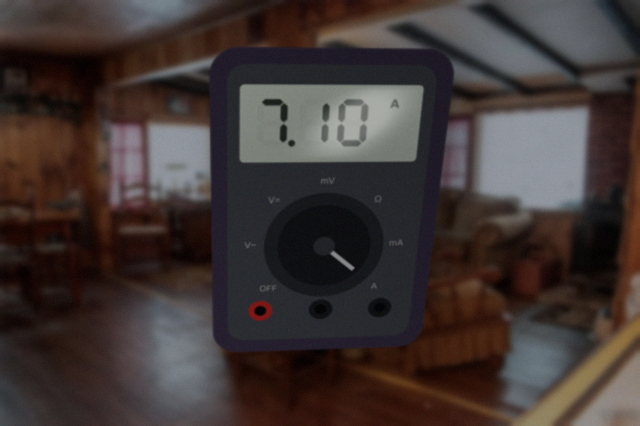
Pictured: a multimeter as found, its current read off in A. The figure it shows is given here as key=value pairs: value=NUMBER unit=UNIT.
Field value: value=7.10 unit=A
